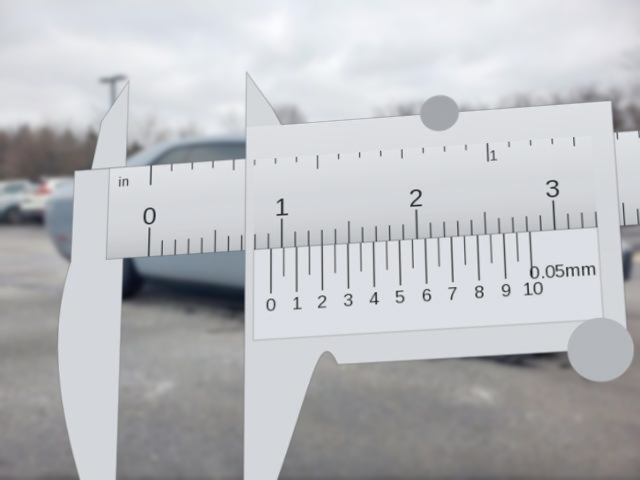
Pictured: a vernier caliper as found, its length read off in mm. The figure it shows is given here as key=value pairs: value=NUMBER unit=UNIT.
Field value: value=9.2 unit=mm
